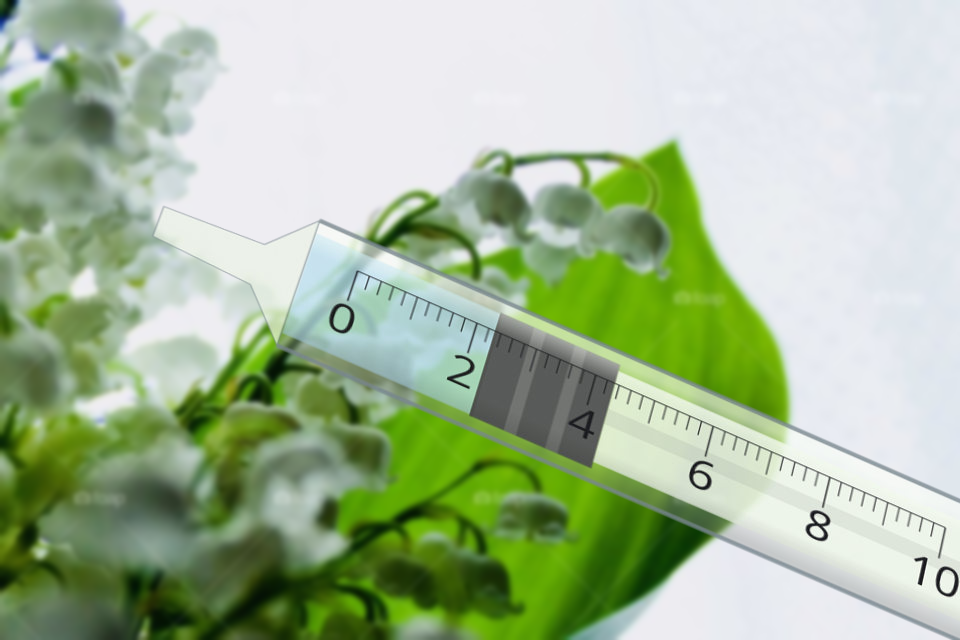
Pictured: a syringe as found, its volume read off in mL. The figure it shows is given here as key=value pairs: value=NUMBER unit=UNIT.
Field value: value=2.3 unit=mL
